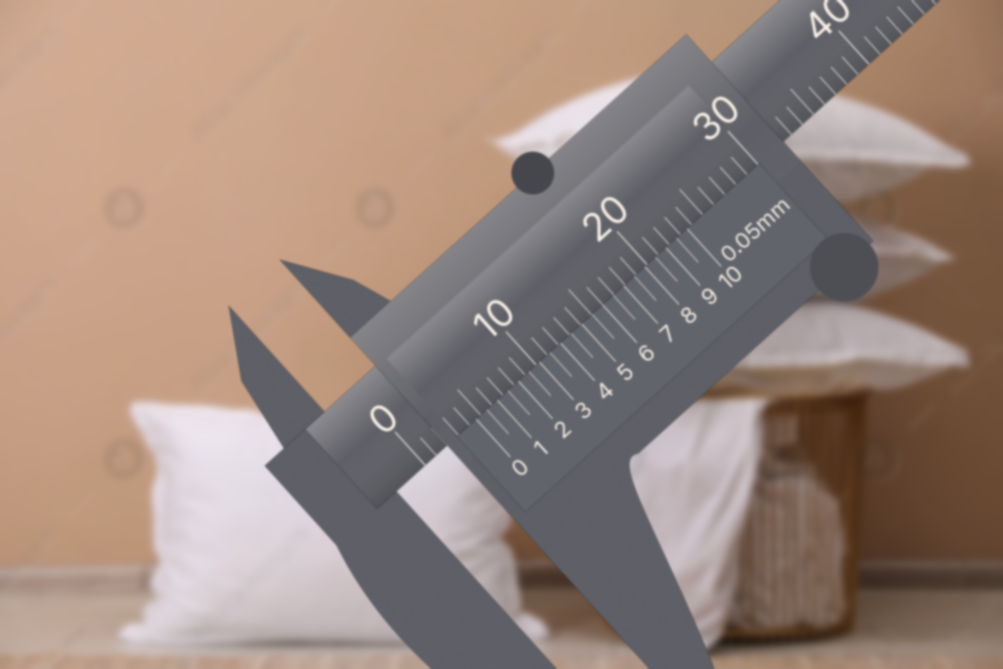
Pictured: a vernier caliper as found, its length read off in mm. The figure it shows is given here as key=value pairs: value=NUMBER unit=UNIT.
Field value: value=4.6 unit=mm
